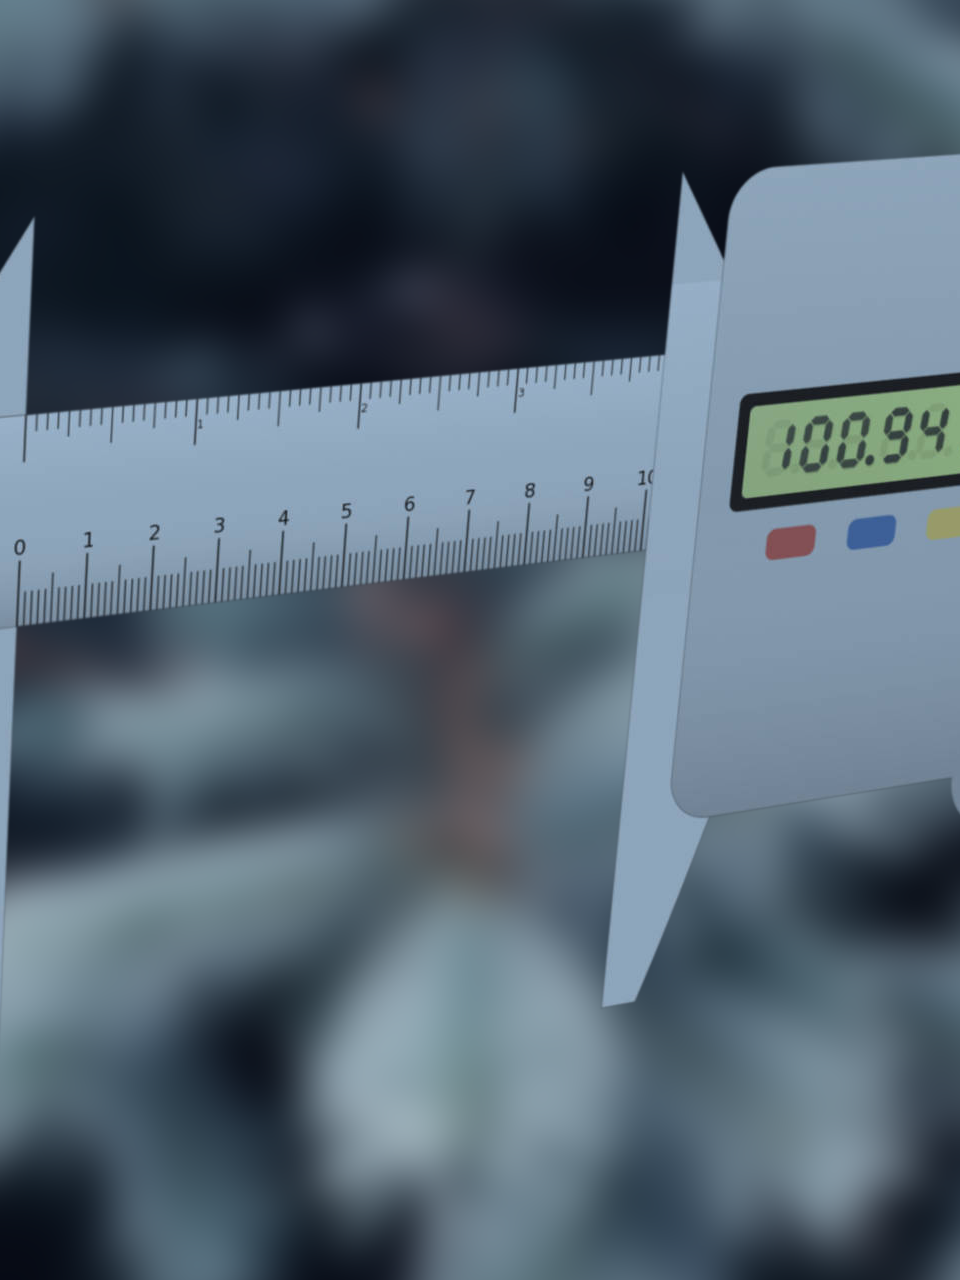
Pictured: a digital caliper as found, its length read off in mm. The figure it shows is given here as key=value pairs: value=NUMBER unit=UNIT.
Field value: value=100.94 unit=mm
